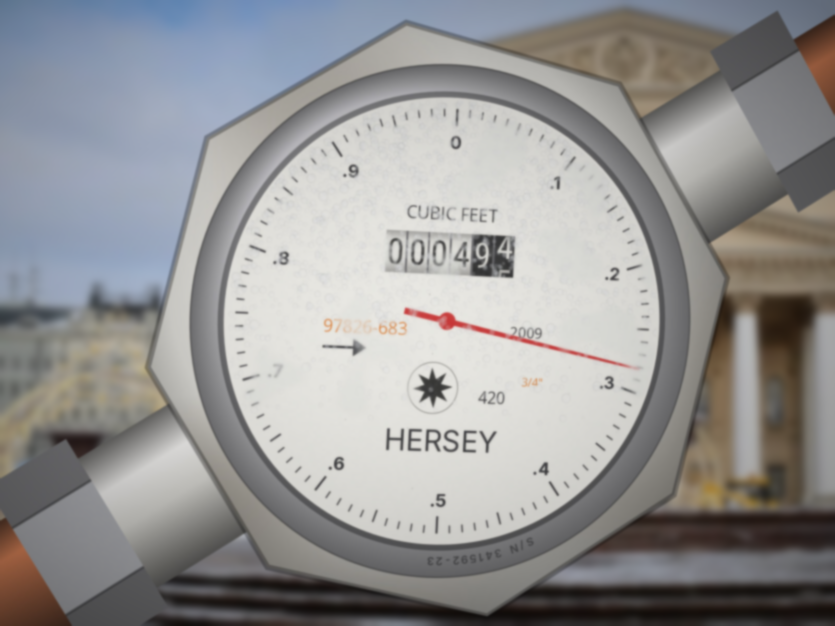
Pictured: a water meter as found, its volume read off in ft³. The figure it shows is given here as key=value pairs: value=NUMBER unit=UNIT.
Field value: value=494.28 unit=ft³
